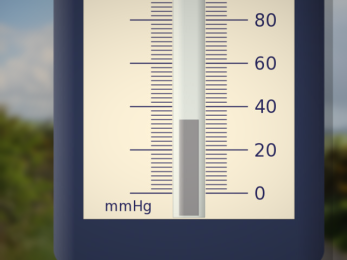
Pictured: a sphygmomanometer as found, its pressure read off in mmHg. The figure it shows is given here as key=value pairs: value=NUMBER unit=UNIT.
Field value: value=34 unit=mmHg
